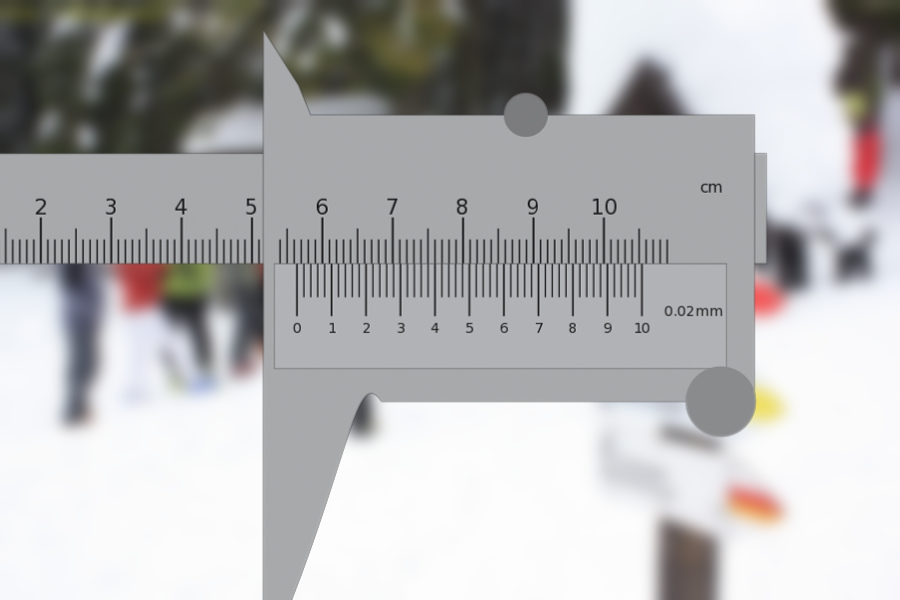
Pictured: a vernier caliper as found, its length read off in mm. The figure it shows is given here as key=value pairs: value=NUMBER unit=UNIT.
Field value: value=56.4 unit=mm
